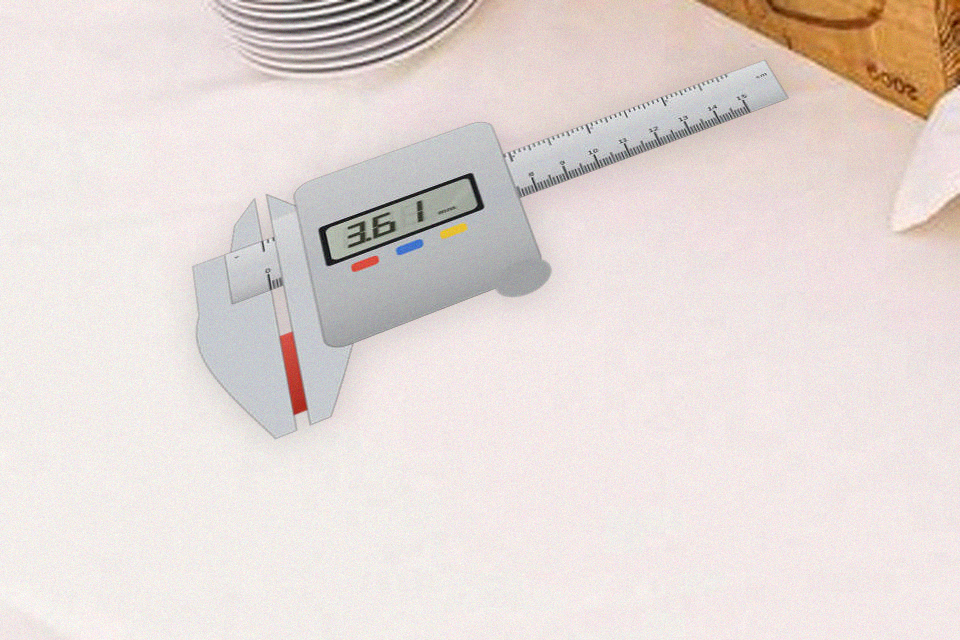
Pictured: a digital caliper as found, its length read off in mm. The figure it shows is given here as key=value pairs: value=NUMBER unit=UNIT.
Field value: value=3.61 unit=mm
